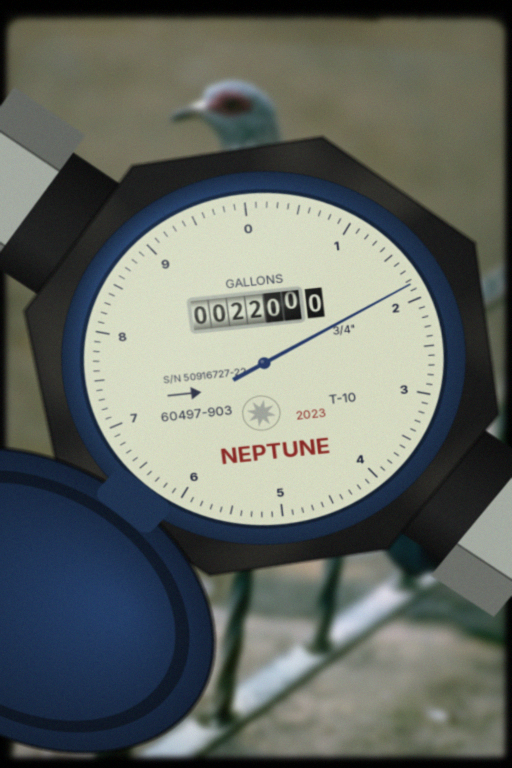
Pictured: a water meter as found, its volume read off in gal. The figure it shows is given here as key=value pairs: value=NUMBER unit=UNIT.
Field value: value=22001.8 unit=gal
